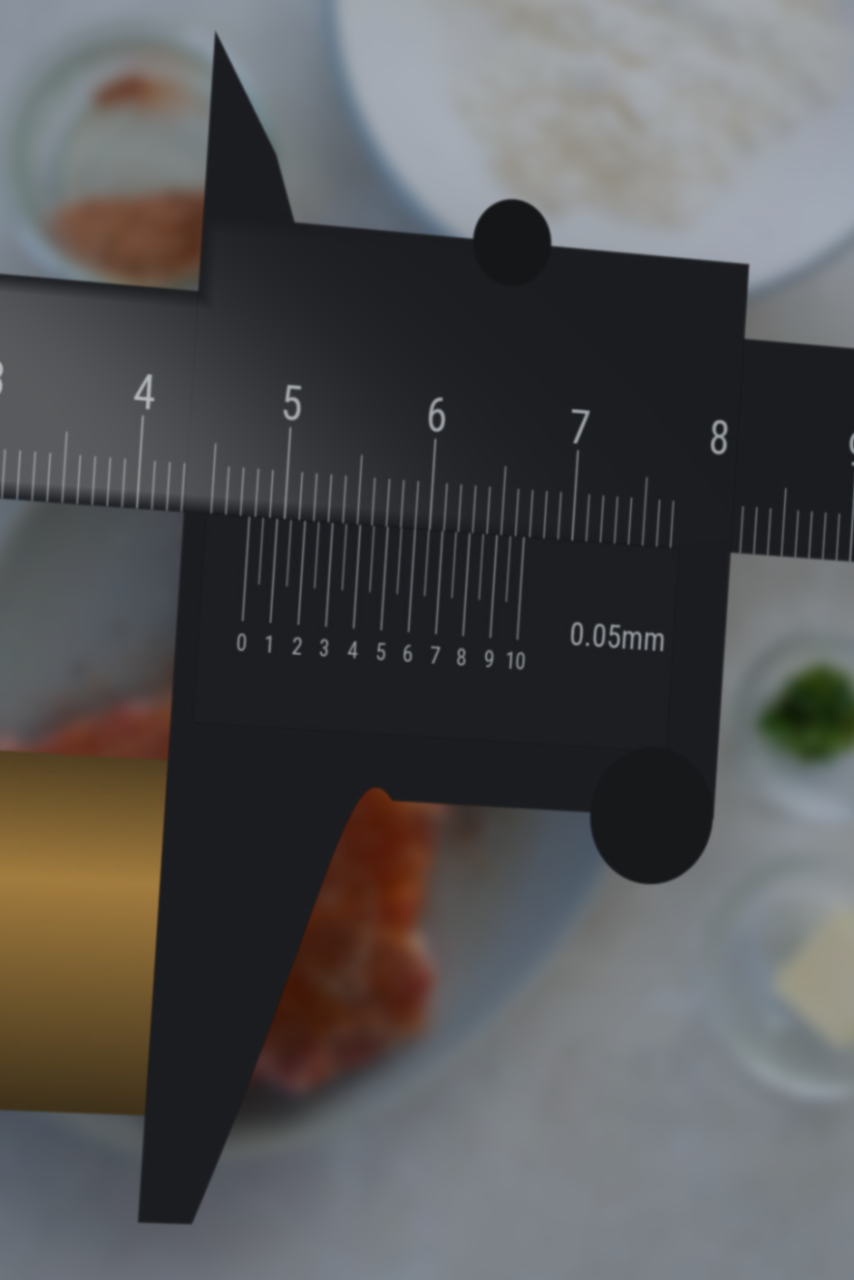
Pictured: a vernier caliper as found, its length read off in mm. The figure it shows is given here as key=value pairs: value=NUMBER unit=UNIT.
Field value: value=47.6 unit=mm
